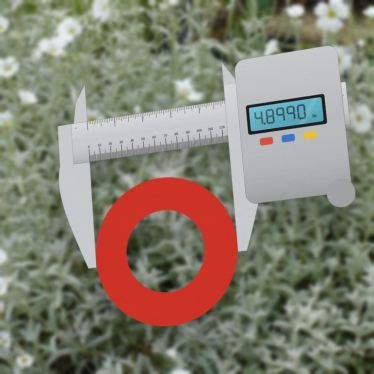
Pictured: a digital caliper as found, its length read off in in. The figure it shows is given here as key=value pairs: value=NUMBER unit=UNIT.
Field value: value=4.8990 unit=in
